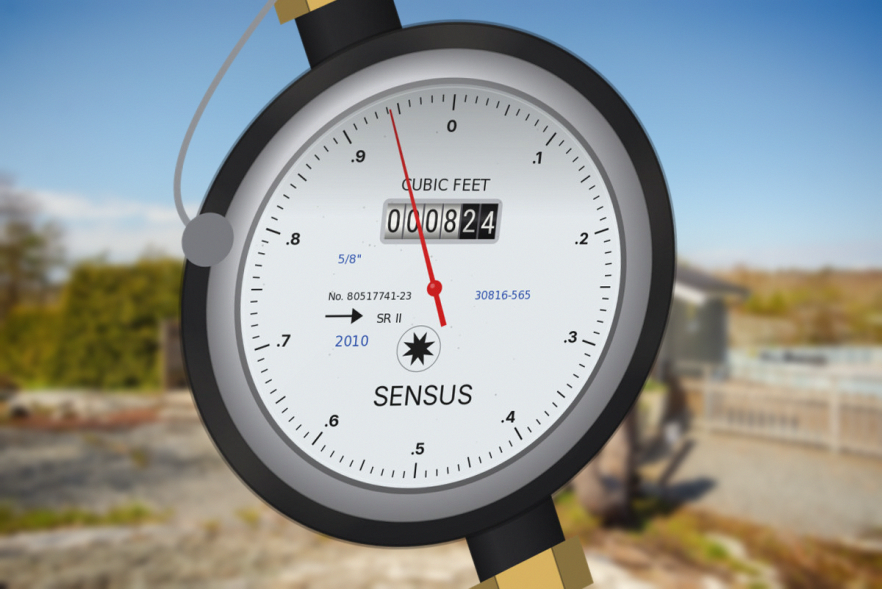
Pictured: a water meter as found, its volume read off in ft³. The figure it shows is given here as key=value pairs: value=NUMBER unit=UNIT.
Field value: value=823.94 unit=ft³
